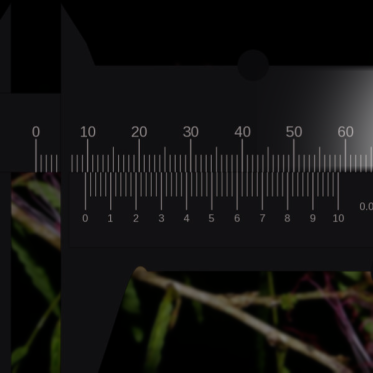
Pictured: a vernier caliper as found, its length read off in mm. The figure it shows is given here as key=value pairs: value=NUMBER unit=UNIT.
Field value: value=9.6 unit=mm
